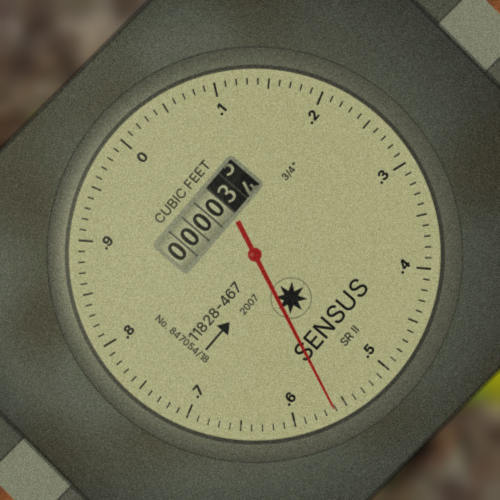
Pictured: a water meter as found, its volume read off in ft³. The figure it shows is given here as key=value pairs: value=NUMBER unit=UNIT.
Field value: value=33.56 unit=ft³
